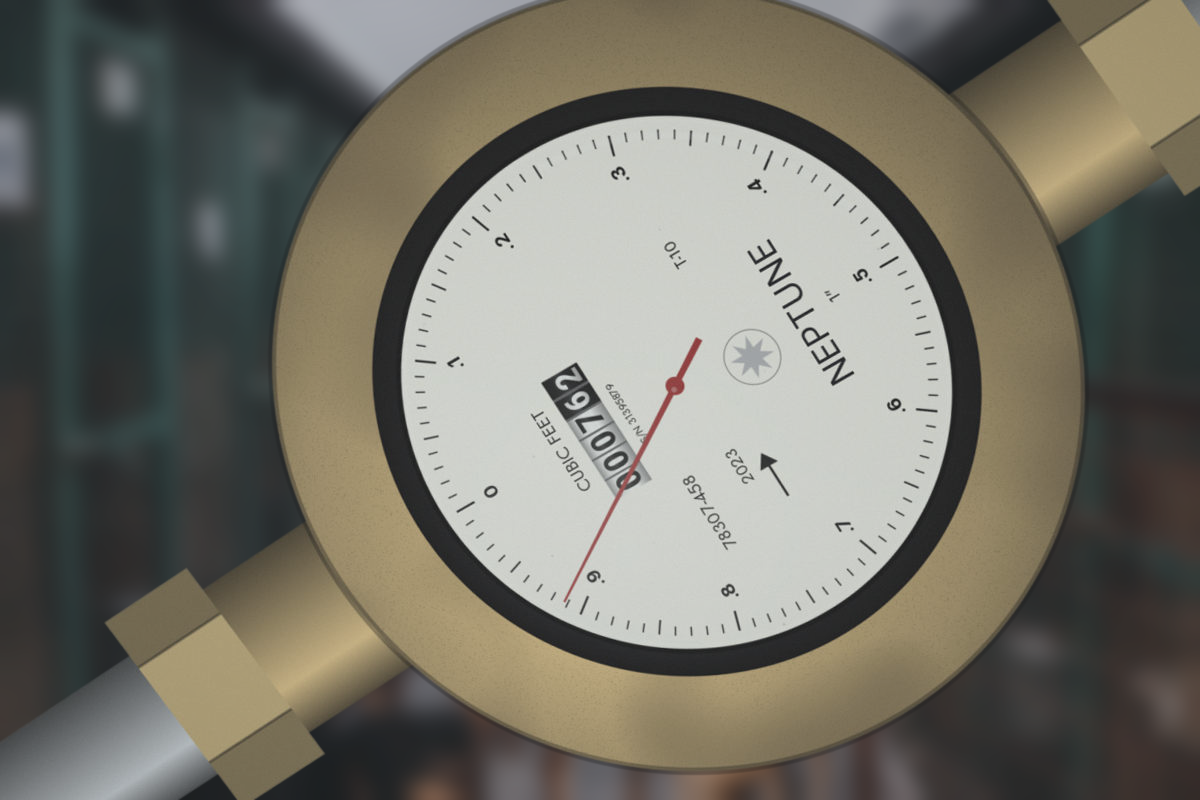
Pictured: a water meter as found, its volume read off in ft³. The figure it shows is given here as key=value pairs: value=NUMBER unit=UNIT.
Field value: value=761.91 unit=ft³
